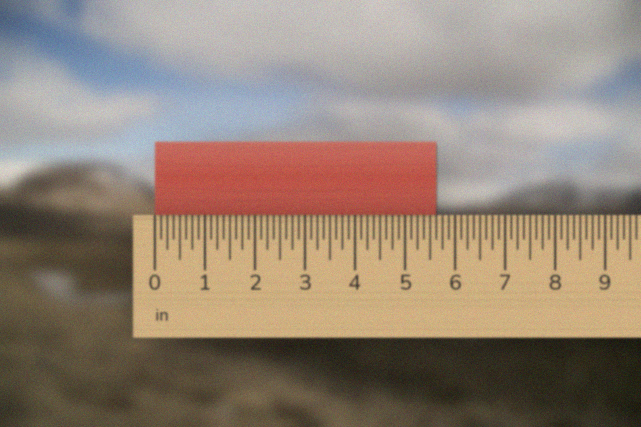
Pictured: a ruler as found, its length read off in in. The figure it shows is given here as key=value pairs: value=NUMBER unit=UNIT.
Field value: value=5.625 unit=in
